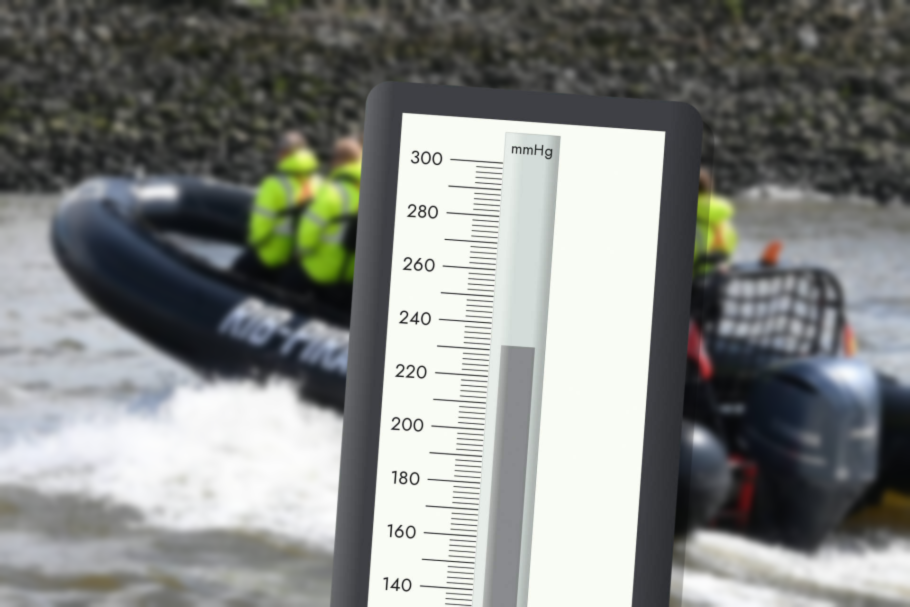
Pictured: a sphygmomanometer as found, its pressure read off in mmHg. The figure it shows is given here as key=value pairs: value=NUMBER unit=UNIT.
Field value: value=232 unit=mmHg
